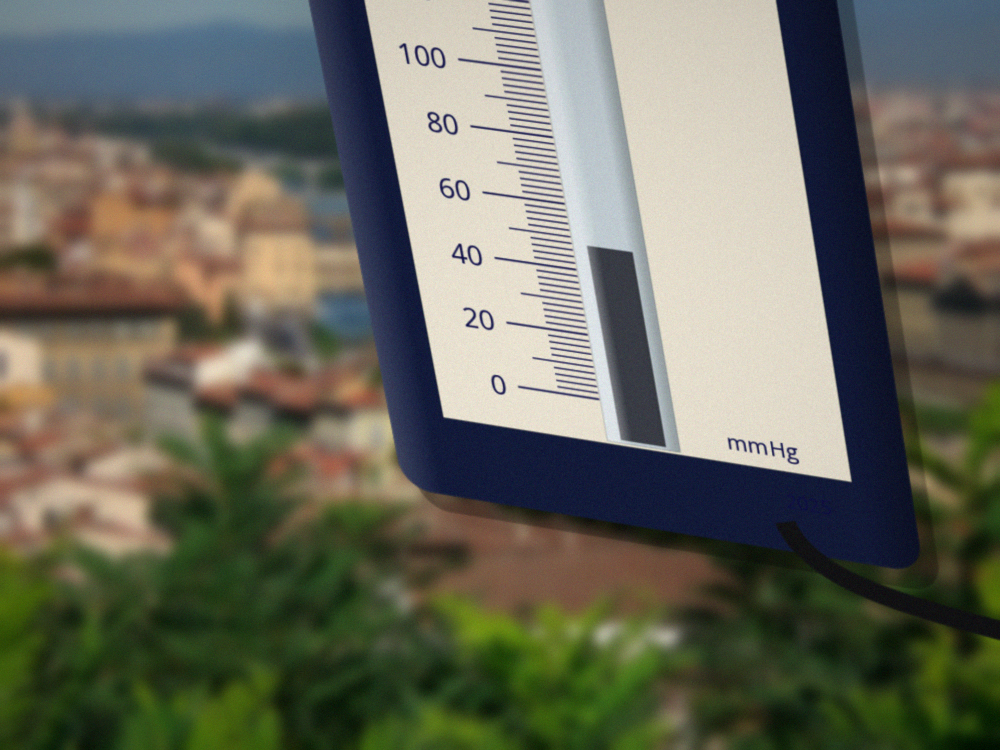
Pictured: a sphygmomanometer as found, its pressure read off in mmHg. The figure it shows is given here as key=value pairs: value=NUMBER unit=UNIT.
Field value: value=48 unit=mmHg
